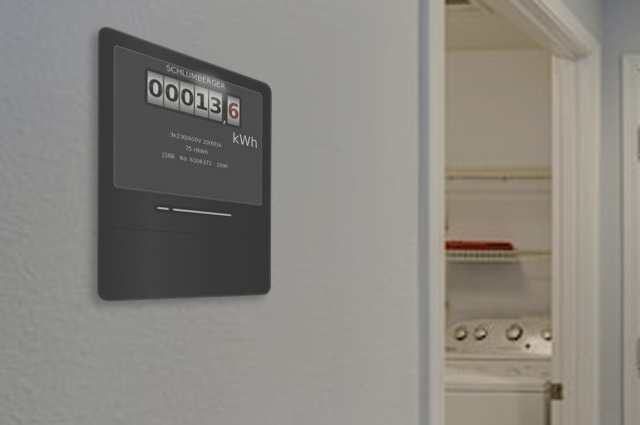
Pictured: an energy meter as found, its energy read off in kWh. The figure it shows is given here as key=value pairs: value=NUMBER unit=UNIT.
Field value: value=13.6 unit=kWh
